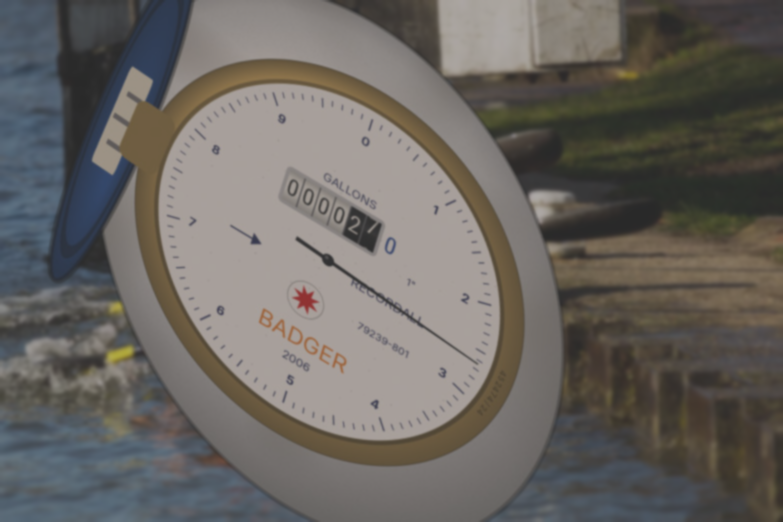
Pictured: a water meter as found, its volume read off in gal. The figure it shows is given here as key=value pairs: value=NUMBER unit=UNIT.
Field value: value=272.6 unit=gal
